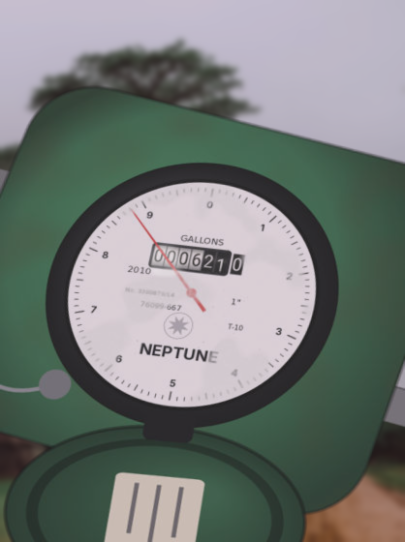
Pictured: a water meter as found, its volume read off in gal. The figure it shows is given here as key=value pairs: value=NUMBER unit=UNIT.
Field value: value=6208.8 unit=gal
